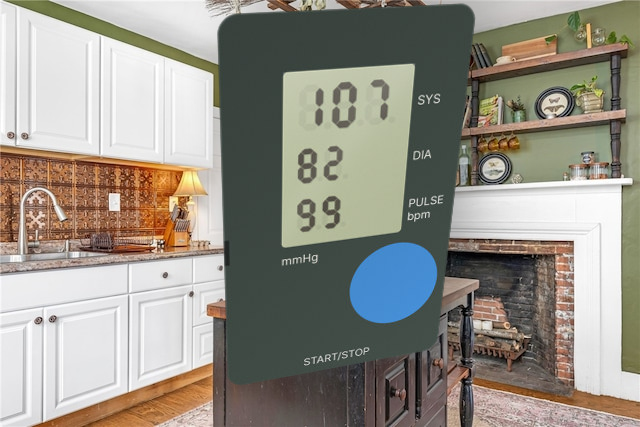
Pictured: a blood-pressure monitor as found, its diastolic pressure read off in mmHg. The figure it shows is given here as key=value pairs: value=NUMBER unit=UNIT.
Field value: value=82 unit=mmHg
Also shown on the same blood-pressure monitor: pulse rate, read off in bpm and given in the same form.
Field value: value=99 unit=bpm
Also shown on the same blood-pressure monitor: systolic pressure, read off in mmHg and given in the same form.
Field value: value=107 unit=mmHg
